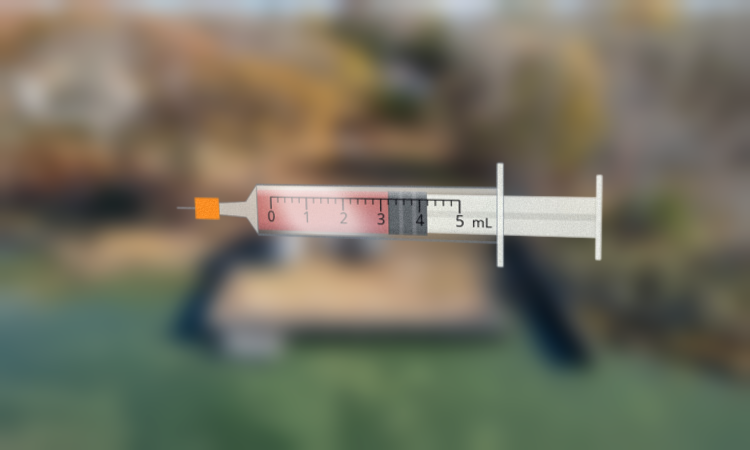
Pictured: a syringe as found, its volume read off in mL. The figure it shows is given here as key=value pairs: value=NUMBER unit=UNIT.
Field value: value=3.2 unit=mL
